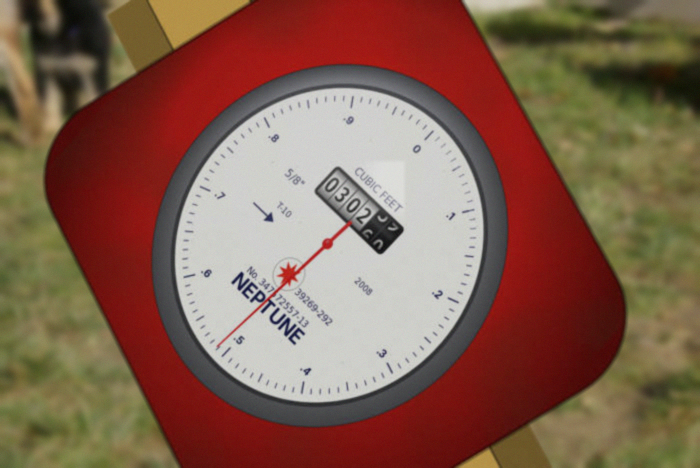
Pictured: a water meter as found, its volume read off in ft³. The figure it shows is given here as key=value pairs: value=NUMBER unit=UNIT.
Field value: value=30259.51 unit=ft³
